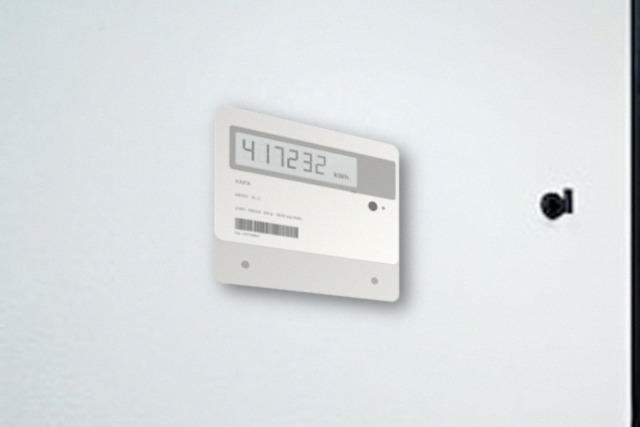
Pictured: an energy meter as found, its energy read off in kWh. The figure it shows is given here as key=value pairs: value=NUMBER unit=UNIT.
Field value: value=417232 unit=kWh
